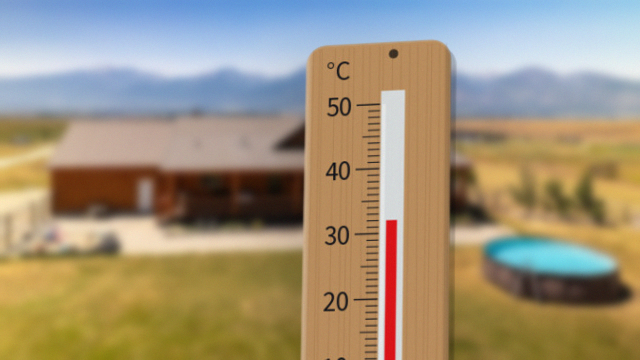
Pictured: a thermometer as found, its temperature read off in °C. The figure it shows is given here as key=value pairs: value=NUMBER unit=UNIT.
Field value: value=32 unit=°C
